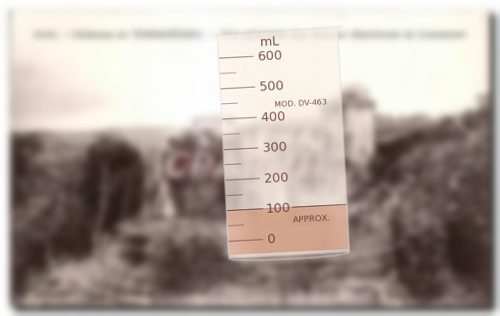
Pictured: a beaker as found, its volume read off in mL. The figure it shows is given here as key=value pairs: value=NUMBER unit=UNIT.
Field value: value=100 unit=mL
